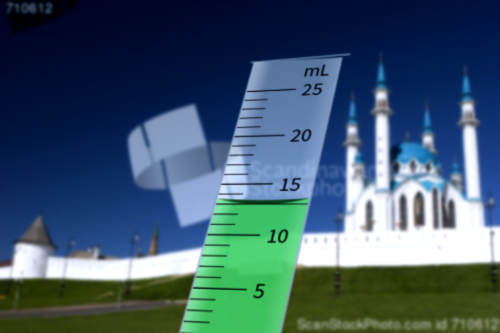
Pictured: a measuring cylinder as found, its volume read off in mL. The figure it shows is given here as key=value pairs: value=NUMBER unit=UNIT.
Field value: value=13 unit=mL
